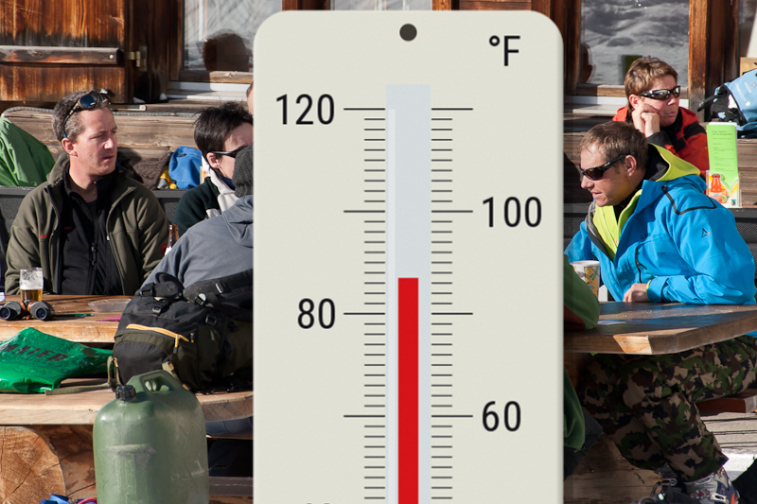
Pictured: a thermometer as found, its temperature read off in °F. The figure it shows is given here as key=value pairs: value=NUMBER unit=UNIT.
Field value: value=87 unit=°F
